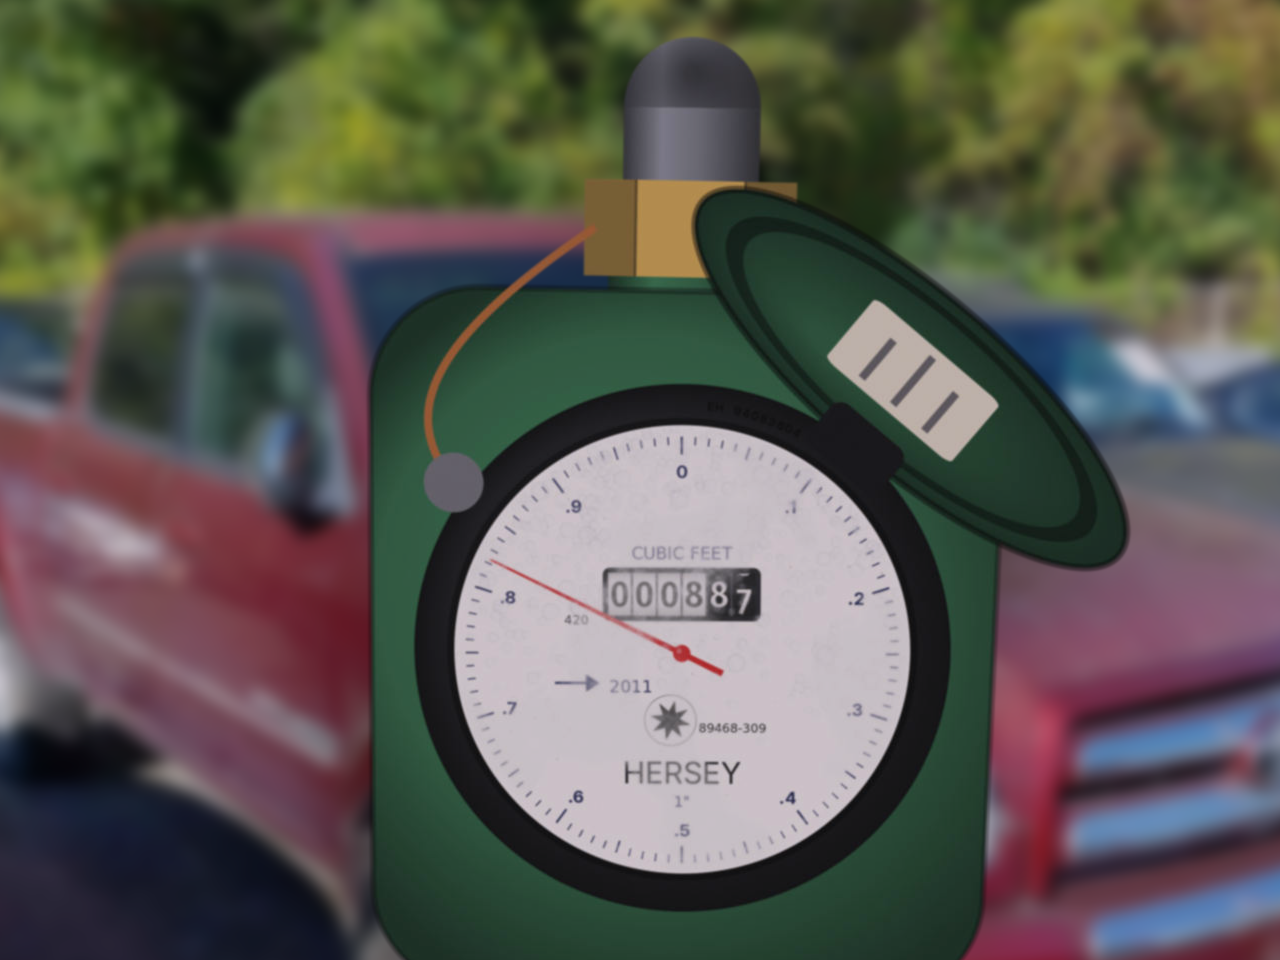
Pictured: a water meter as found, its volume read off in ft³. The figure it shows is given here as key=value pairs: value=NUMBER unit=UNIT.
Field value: value=886.82 unit=ft³
